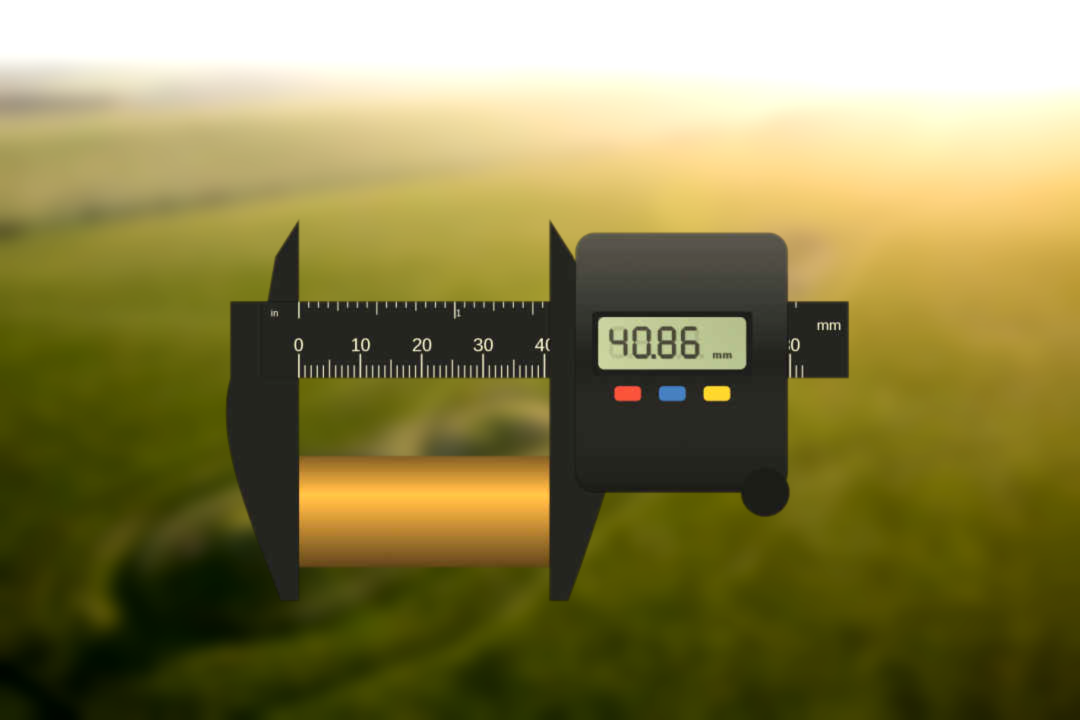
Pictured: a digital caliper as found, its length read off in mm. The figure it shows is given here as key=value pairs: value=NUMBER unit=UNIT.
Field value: value=40.86 unit=mm
